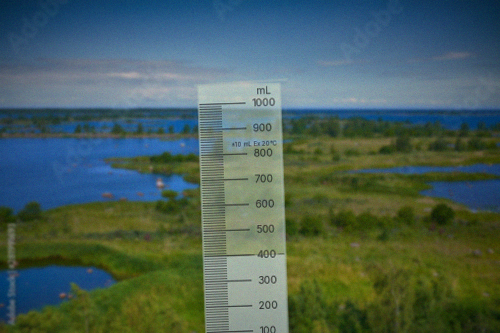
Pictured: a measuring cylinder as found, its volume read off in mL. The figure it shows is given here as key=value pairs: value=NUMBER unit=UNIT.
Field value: value=400 unit=mL
